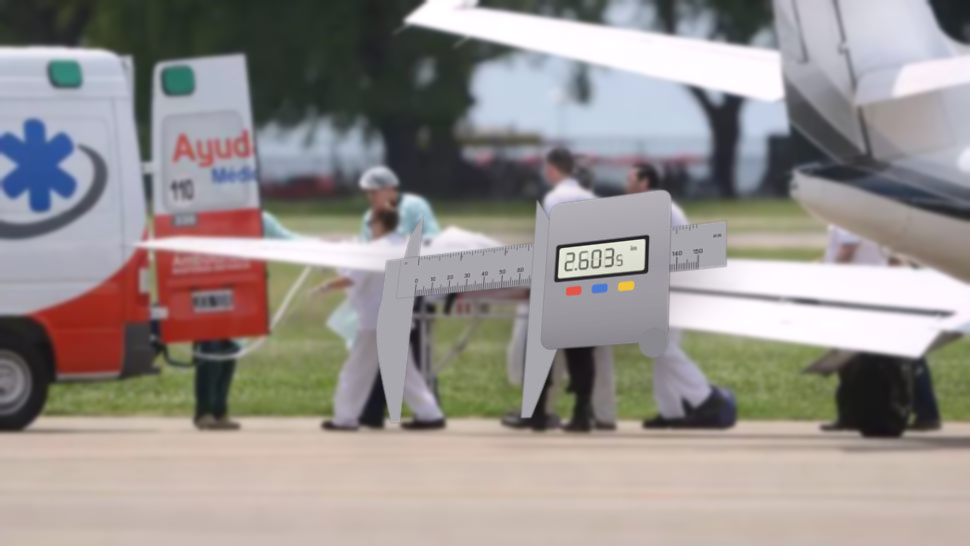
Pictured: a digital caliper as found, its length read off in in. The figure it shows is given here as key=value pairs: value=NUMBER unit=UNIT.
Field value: value=2.6035 unit=in
